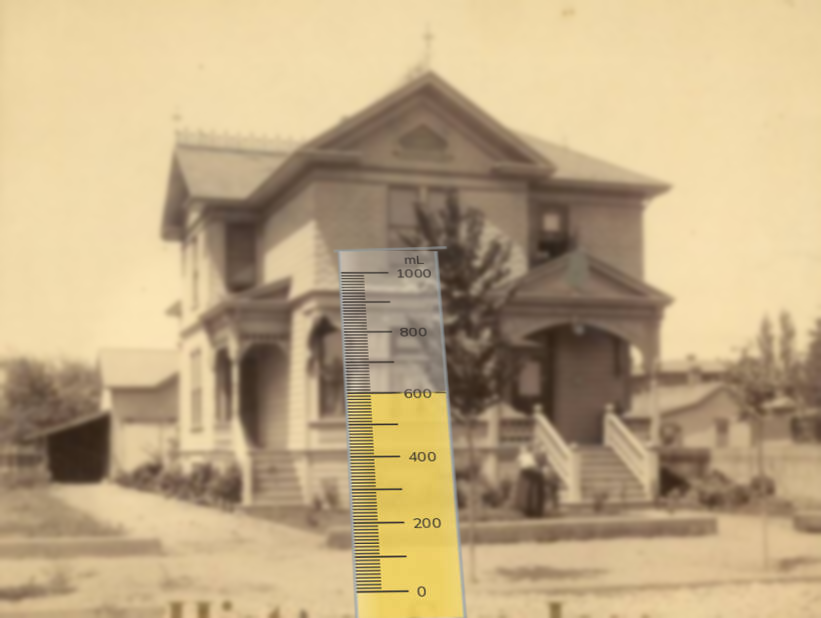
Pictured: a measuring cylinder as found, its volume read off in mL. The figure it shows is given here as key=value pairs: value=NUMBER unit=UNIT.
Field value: value=600 unit=mL
